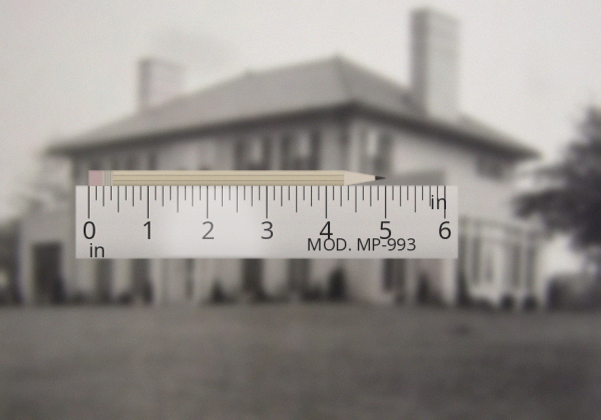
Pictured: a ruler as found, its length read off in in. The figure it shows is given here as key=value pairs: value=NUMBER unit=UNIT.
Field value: value=5 unit=in
